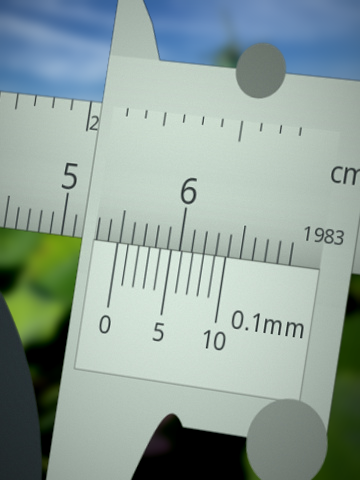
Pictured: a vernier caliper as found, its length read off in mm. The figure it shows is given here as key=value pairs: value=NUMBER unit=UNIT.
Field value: value=54.8 unit=mm
